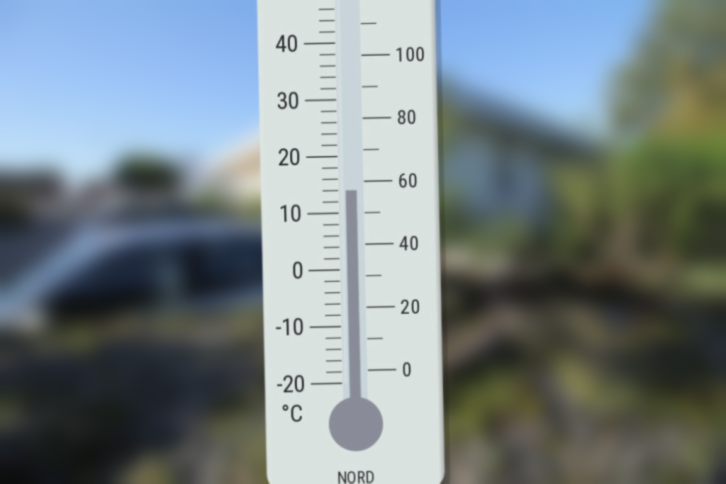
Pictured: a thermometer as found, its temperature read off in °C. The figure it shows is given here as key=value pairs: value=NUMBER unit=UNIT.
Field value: value=14 unit=°C
